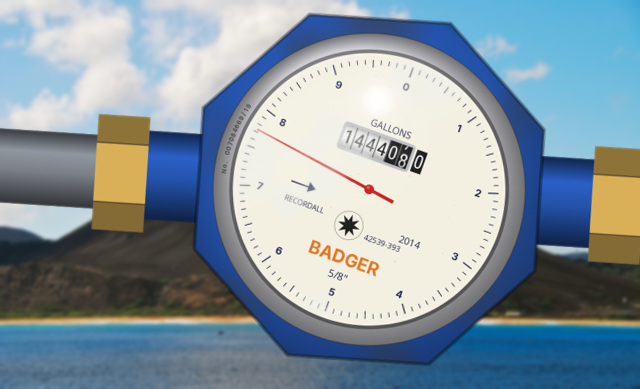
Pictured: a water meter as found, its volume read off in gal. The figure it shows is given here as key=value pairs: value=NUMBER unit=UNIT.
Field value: value=1444077.7 unit=gal
